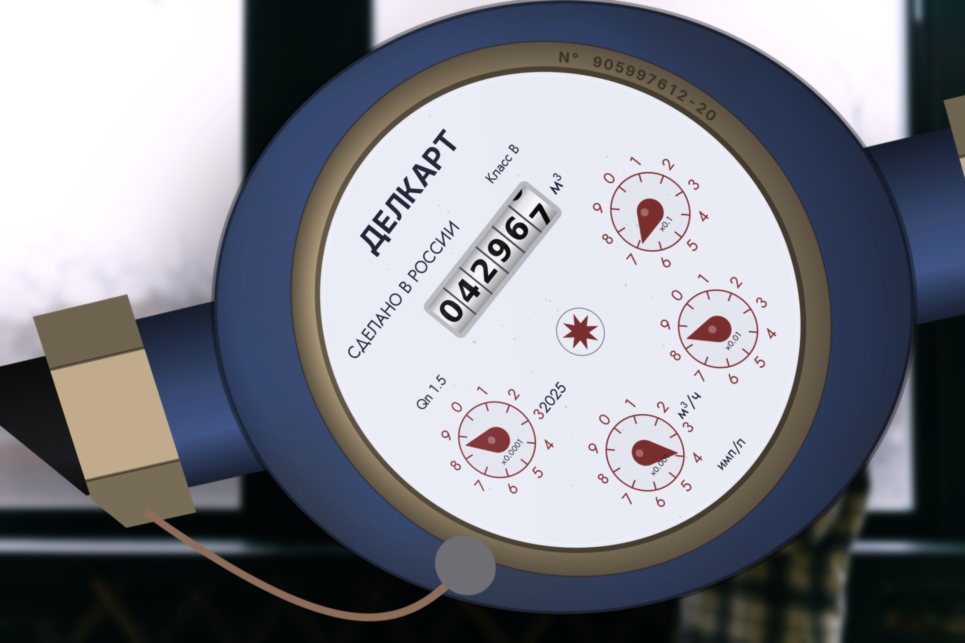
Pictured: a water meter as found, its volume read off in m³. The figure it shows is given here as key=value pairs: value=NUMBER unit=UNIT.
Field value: value=42966.6838 unit=m³
